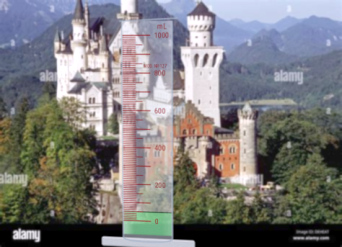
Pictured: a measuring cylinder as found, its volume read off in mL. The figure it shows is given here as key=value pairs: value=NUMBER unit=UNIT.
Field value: value=50 unit=mL
